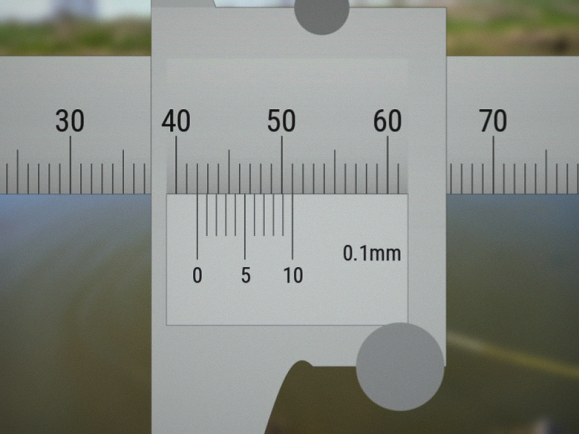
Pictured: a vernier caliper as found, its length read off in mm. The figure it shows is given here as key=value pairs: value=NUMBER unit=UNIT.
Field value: value=42.0 unit=mm
